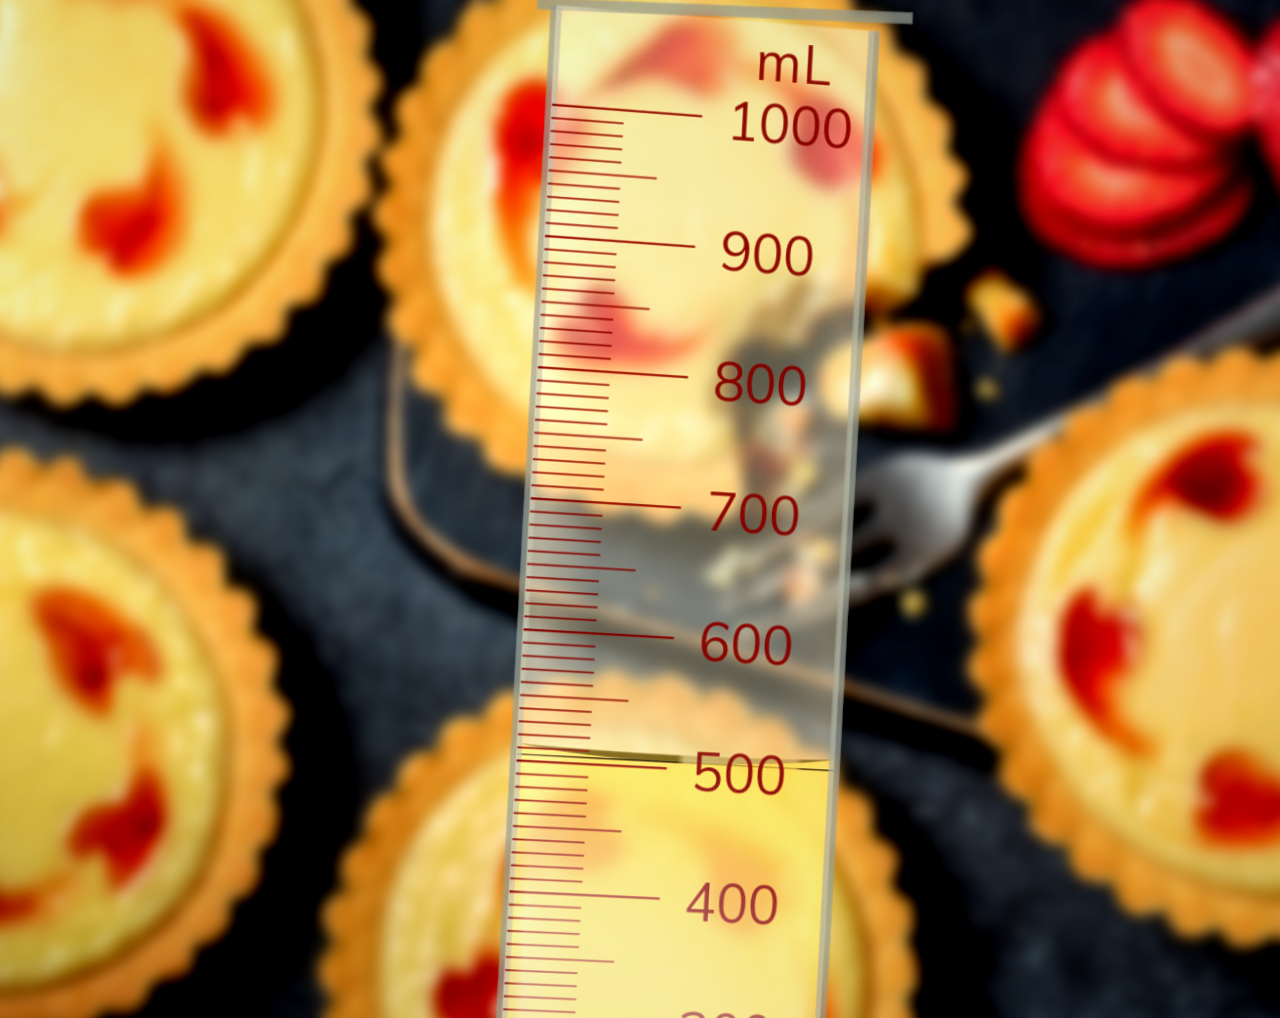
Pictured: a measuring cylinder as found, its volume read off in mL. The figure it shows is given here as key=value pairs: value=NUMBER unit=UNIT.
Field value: value=505 unit=mL
